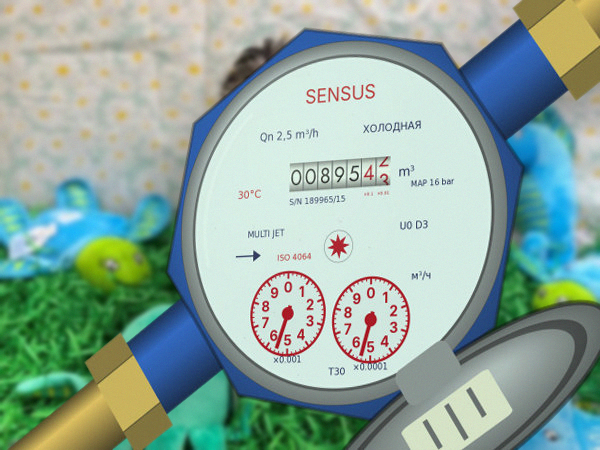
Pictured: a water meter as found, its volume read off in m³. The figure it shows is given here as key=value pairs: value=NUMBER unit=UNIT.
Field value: value=895.4255 unit=m³
